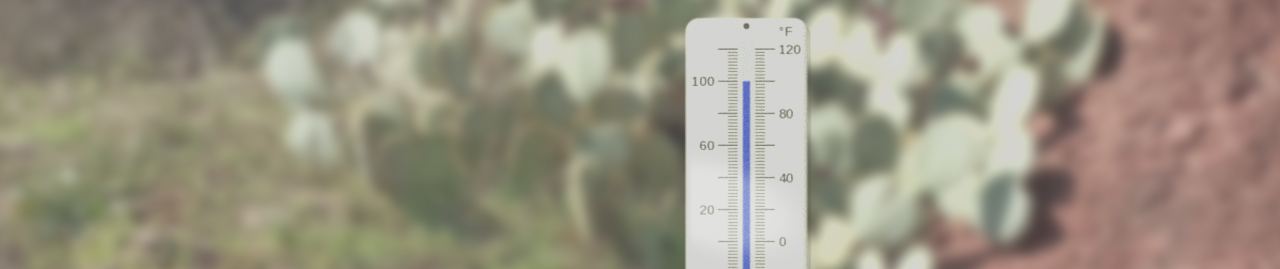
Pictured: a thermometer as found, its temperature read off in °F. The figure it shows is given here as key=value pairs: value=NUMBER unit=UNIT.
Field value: value=100 unit=°F
